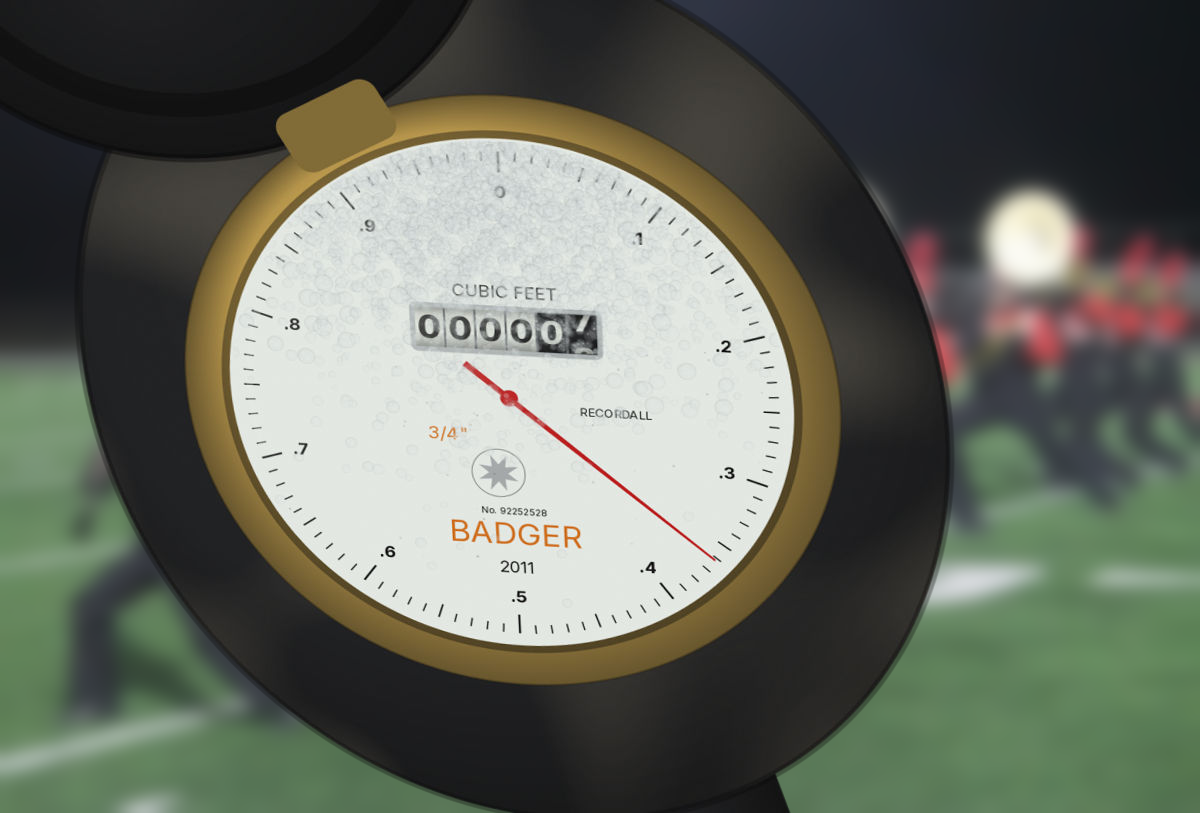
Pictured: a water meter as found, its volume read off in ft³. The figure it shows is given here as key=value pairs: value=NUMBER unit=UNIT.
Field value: value=7.36 unit=ft³
